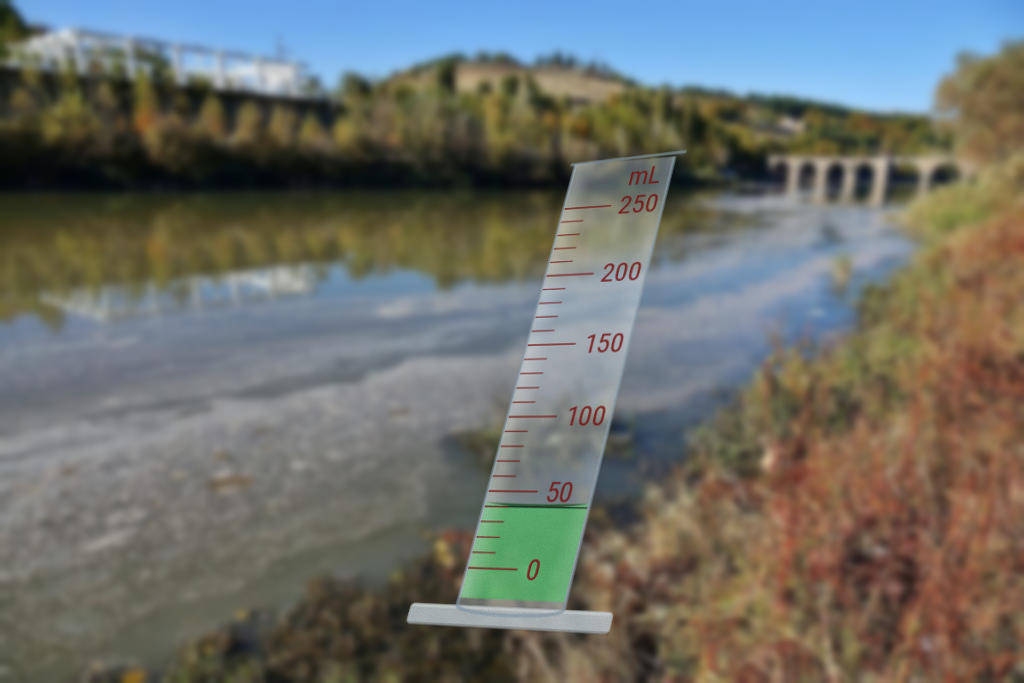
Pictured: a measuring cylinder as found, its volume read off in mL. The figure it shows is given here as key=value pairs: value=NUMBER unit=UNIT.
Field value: value=40 unit=mL
